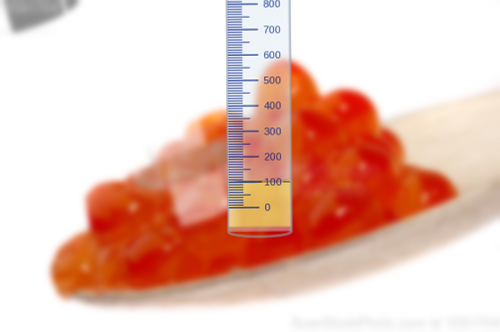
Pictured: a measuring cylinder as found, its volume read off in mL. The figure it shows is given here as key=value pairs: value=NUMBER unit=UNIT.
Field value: value=100 unit=mL
